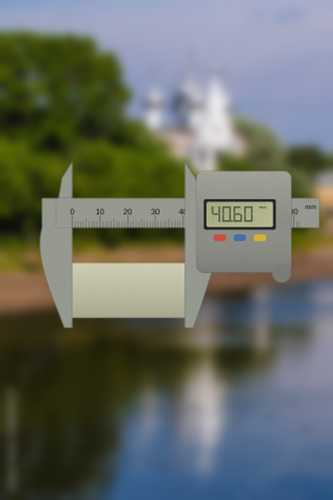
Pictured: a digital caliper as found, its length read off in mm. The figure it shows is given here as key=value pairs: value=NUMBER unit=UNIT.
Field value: value=40.60 unit=mm
